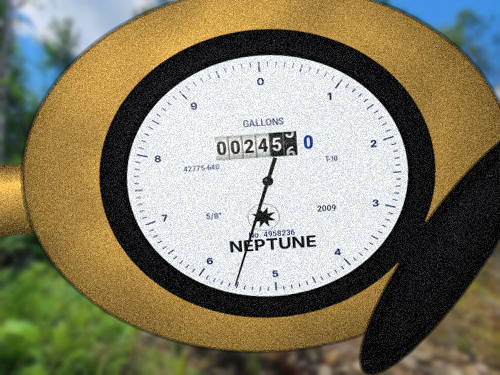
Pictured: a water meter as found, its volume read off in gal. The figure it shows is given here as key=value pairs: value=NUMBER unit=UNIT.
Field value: value=24555.5 unit=gal
